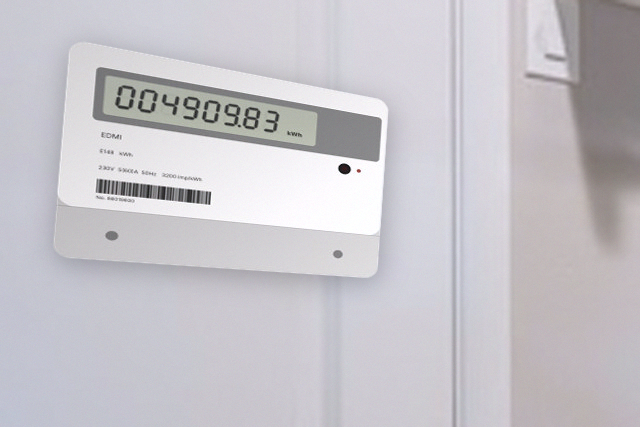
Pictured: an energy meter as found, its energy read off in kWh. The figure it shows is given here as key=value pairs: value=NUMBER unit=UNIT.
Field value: value=4909.83 unit=kWh
